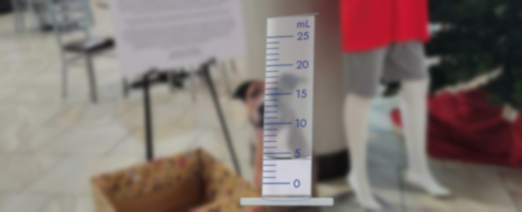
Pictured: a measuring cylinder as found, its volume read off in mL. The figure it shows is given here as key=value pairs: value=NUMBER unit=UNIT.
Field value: value=4 unit=mL
